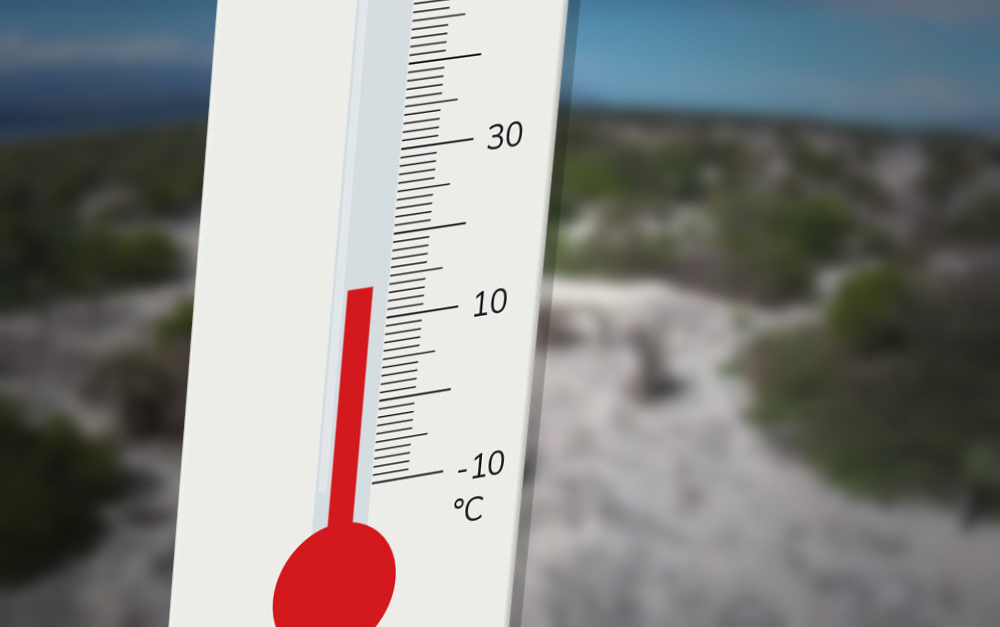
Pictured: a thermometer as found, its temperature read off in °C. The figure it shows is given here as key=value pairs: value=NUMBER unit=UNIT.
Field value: value=14 unit=°C
